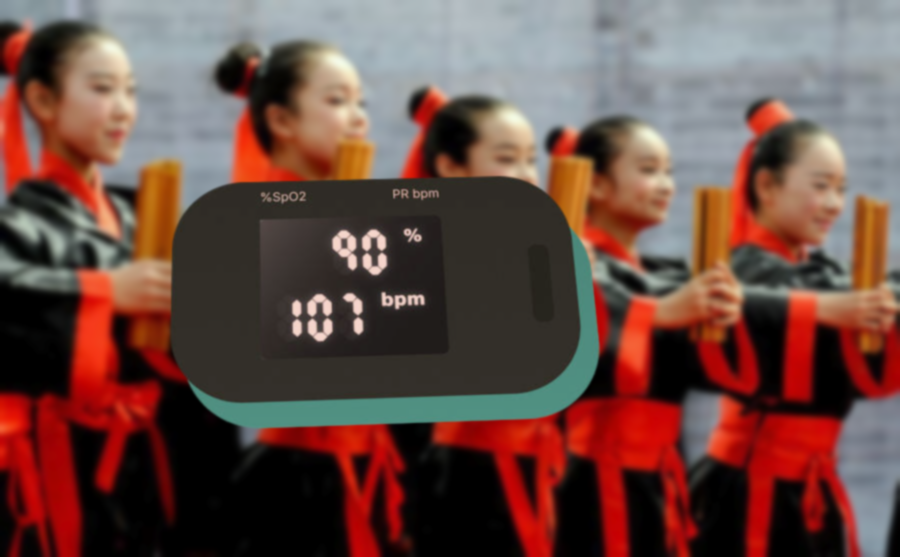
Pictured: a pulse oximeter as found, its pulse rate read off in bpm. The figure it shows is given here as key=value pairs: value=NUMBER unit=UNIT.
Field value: value=107 unit=bpm
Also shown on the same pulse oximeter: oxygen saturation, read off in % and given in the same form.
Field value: value=90 unit=%
